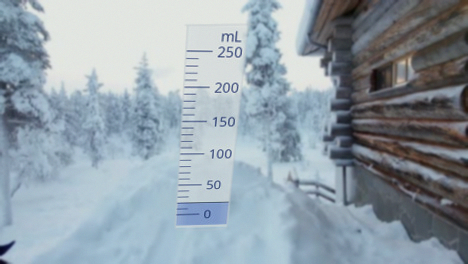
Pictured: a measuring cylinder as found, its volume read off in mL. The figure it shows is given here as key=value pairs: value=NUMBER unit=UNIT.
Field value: value=20 unit=mL
